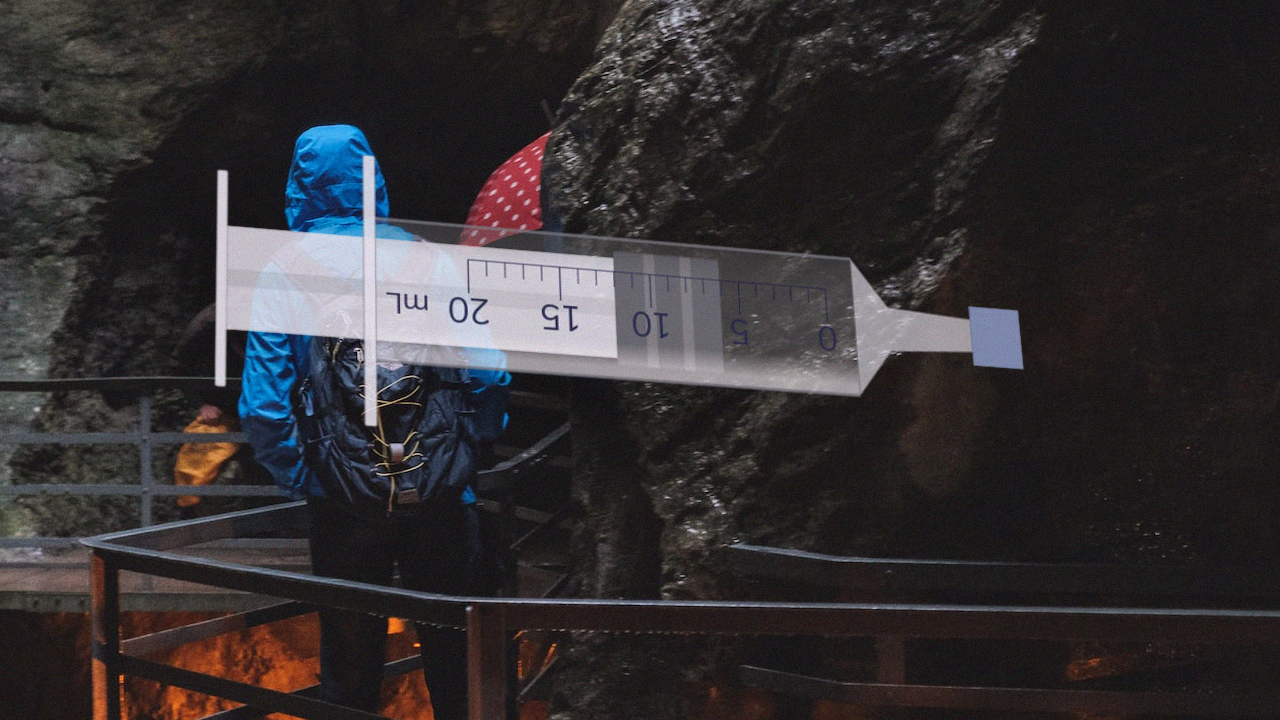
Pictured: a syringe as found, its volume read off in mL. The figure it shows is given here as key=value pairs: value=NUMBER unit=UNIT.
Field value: value=6 unit=mL
